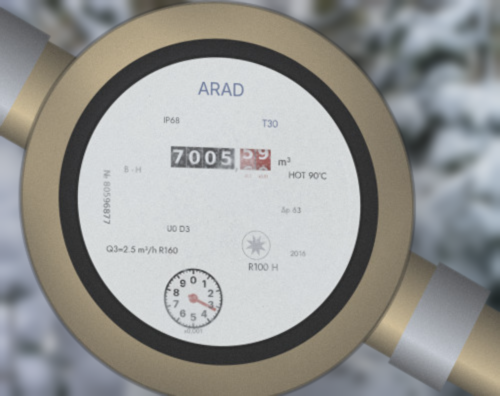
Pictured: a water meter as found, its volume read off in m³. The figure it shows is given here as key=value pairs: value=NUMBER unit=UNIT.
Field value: value=7005.593 unit=m³
